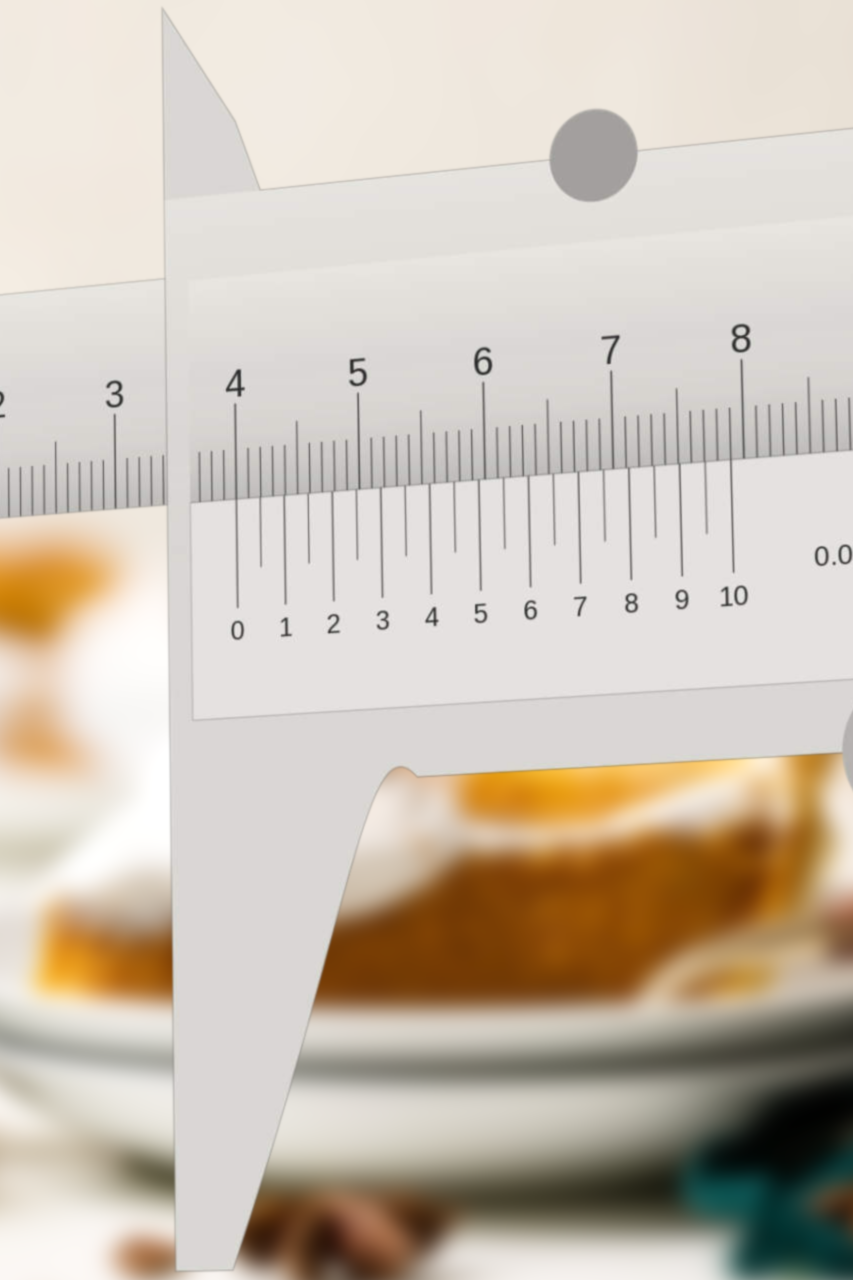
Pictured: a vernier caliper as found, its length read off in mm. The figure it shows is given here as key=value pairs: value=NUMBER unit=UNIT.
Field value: value=40.0 unit=mm
